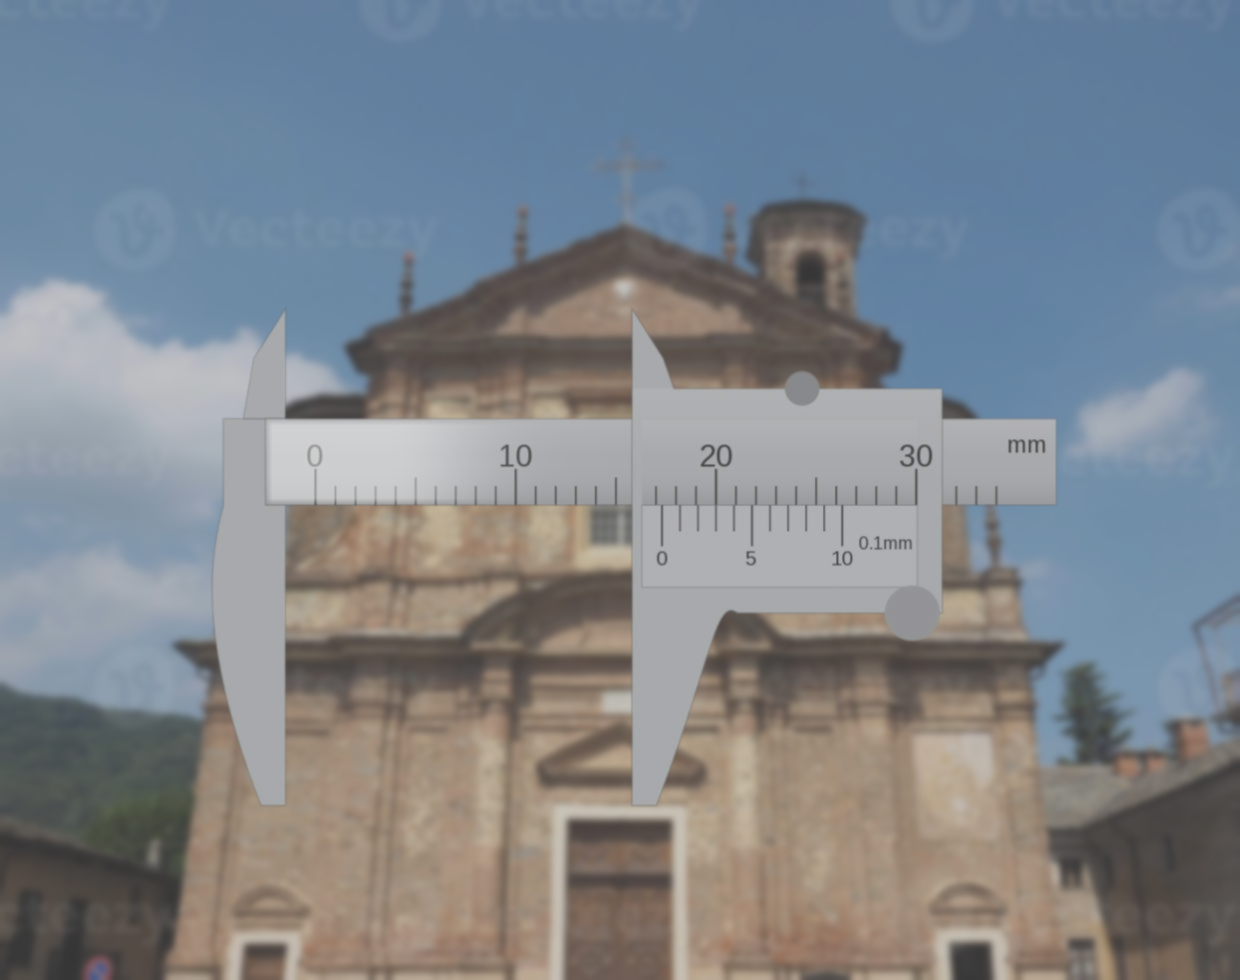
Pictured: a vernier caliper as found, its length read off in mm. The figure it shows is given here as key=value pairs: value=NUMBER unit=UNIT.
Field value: value=17.3 unit=mm
